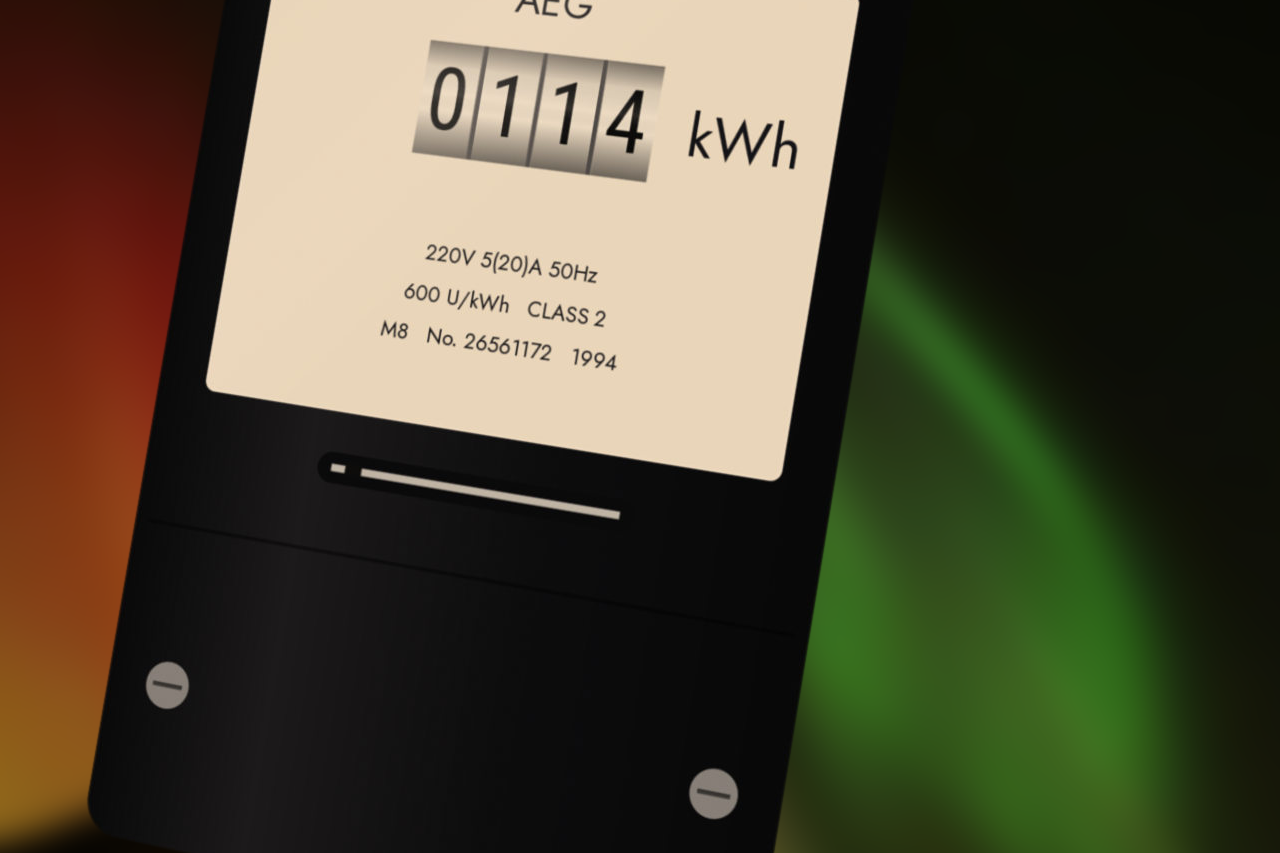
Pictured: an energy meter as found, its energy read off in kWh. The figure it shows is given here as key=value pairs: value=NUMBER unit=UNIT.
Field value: value=114 unit=kWh
